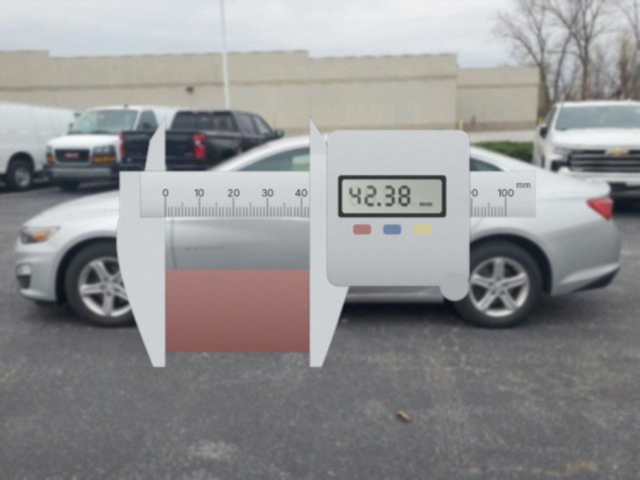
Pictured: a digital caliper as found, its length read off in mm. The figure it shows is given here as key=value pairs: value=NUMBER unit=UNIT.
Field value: value=42.38 unit=mm
